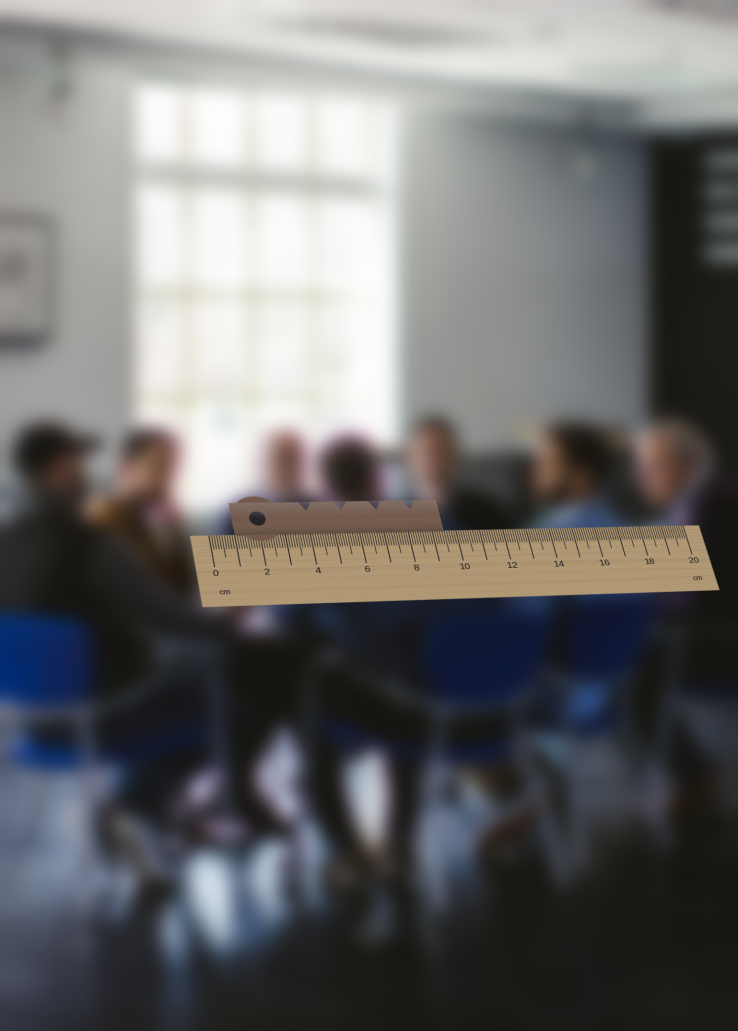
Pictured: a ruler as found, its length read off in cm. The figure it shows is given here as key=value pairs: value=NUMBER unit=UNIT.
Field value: value=8.5 unit=cm
